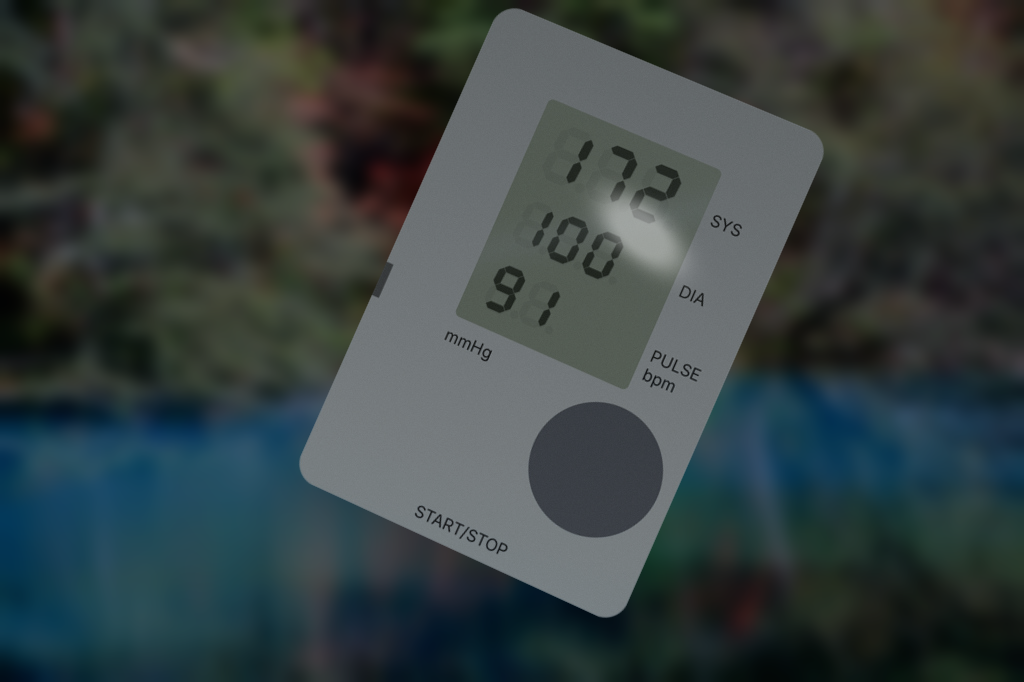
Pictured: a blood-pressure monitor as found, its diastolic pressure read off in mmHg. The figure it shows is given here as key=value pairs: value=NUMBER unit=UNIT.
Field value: value=100 unit=mmHg
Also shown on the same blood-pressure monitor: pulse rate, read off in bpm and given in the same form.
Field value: value=91 unit=bpm
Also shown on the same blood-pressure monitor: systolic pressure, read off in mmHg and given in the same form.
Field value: value=172 unit=mmHg
